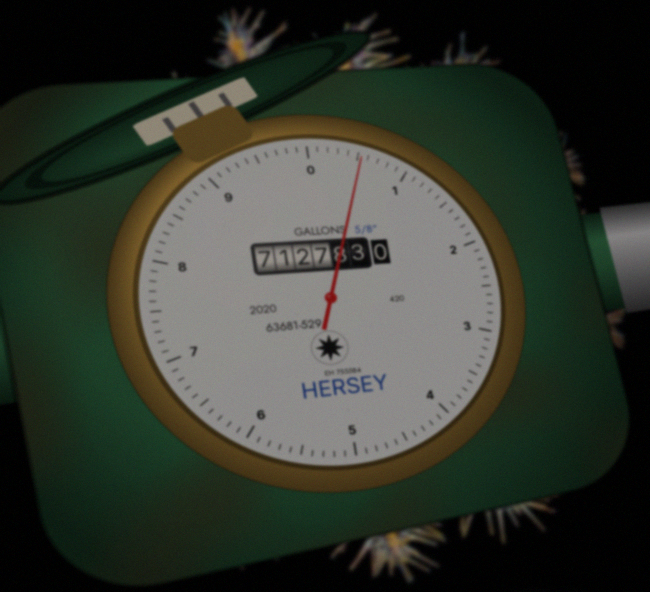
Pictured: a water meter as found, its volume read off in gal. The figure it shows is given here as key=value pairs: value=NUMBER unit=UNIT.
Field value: value=7127830.5 unit=gal
